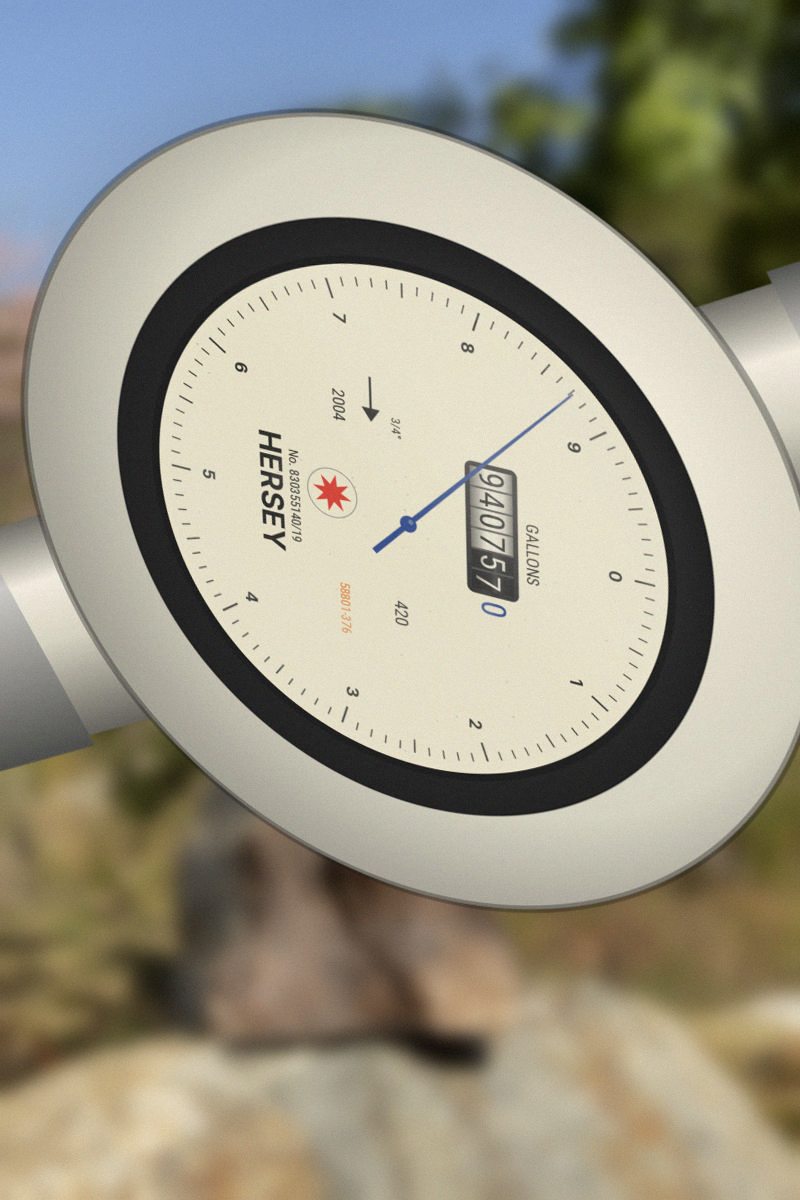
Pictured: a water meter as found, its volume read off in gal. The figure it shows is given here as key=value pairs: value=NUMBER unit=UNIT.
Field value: value=9407568.7 unit=gal
